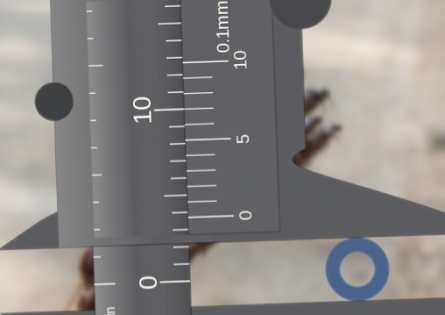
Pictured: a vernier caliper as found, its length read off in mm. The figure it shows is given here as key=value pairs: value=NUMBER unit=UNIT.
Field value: value=3.7 unit=mm
